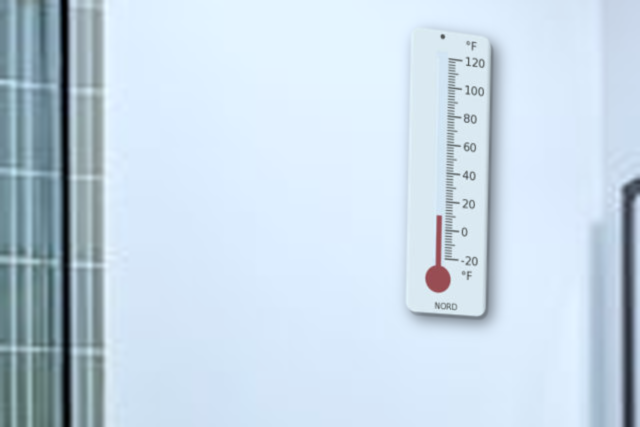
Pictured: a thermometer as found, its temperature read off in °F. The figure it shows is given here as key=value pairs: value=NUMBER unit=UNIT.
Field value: value=10 unit=°F
